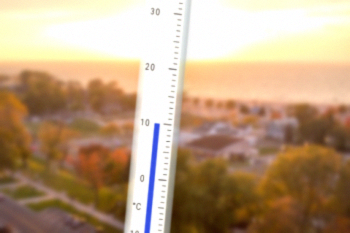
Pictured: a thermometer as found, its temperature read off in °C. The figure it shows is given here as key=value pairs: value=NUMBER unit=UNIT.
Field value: value=10 unit=°C
